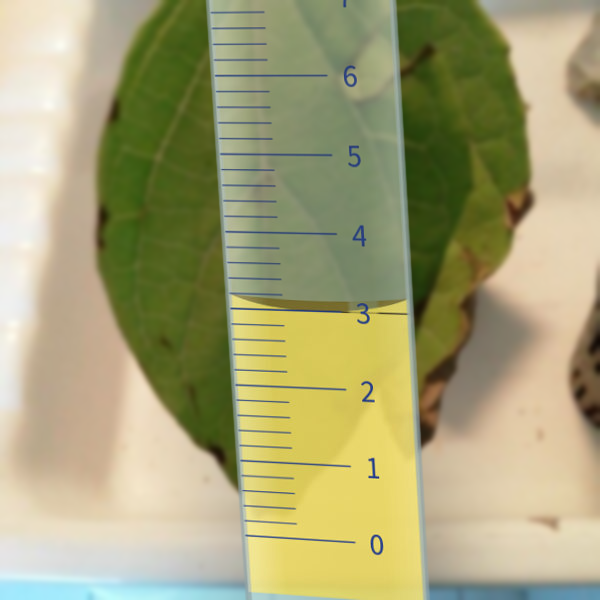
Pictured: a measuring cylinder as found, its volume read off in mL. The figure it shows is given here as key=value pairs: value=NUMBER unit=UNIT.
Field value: value=3 unit=mL
